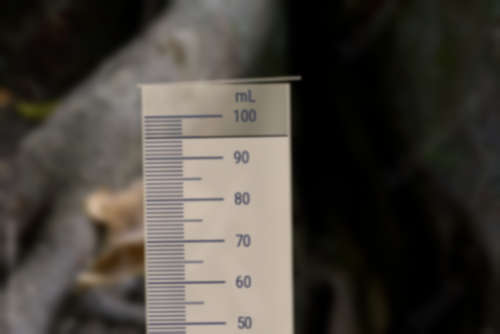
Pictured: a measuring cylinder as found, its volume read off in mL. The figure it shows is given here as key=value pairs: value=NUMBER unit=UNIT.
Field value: value=95 unit=mL
